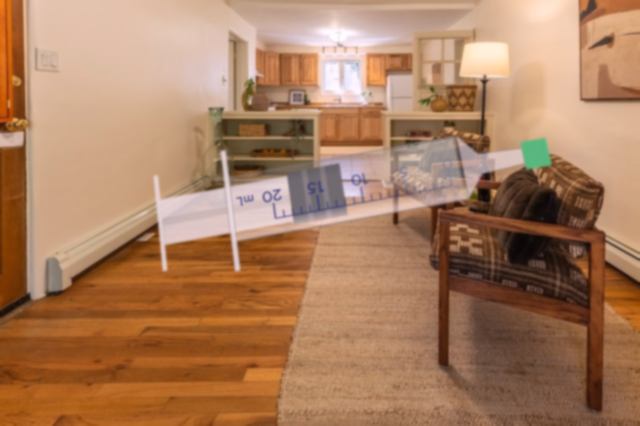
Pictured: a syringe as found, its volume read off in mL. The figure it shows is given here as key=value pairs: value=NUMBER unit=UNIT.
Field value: value=12 unit=mL
